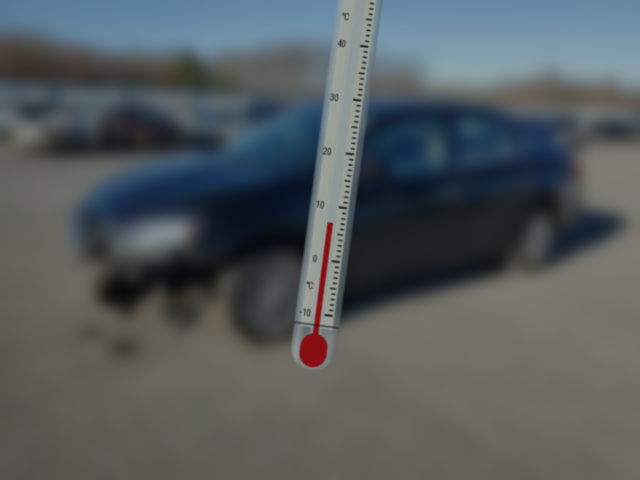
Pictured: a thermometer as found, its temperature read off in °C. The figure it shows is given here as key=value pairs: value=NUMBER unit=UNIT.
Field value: value=7 unit=°C
